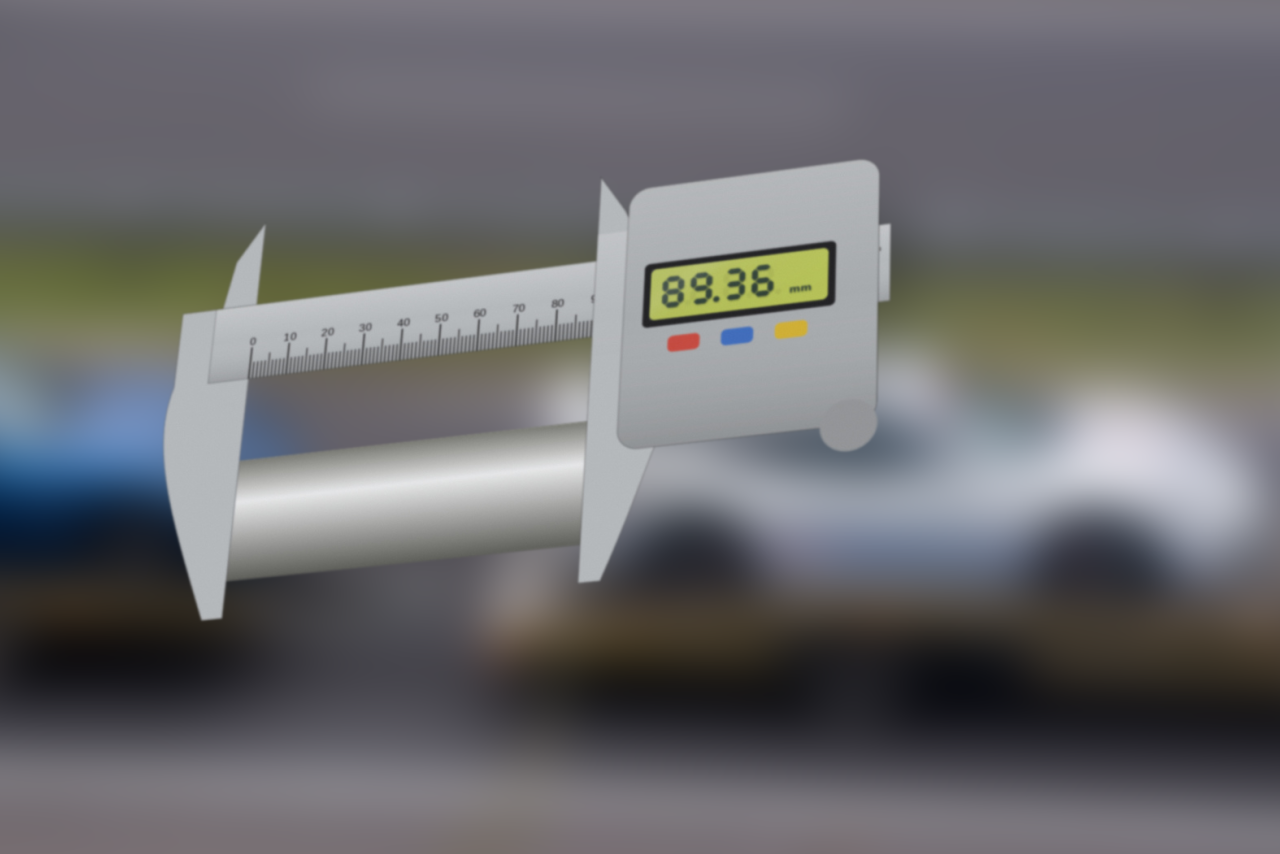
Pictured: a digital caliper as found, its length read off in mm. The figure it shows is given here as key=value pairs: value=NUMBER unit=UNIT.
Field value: value=89.36 unit=mm
